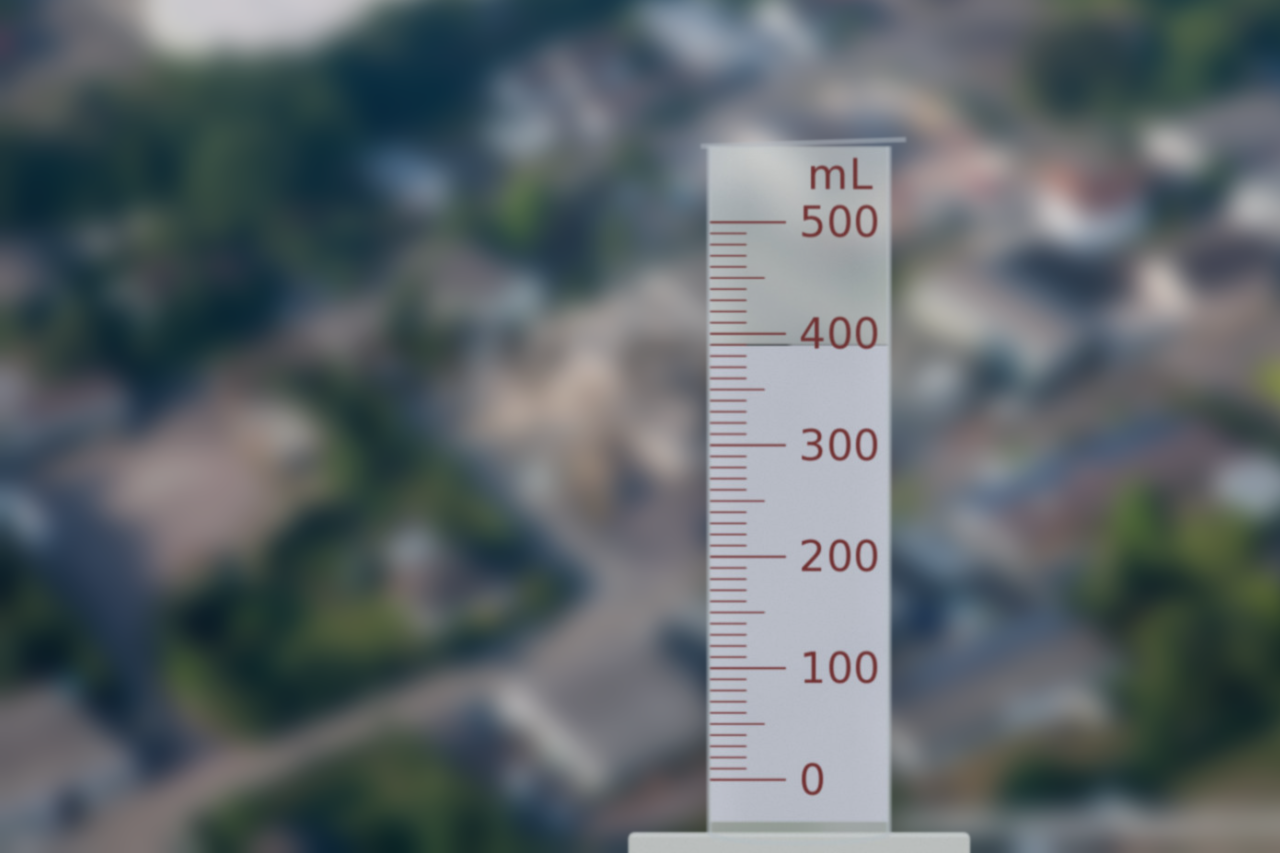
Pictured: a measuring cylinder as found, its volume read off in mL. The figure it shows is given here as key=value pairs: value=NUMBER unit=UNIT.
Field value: value=390 unit=mL
